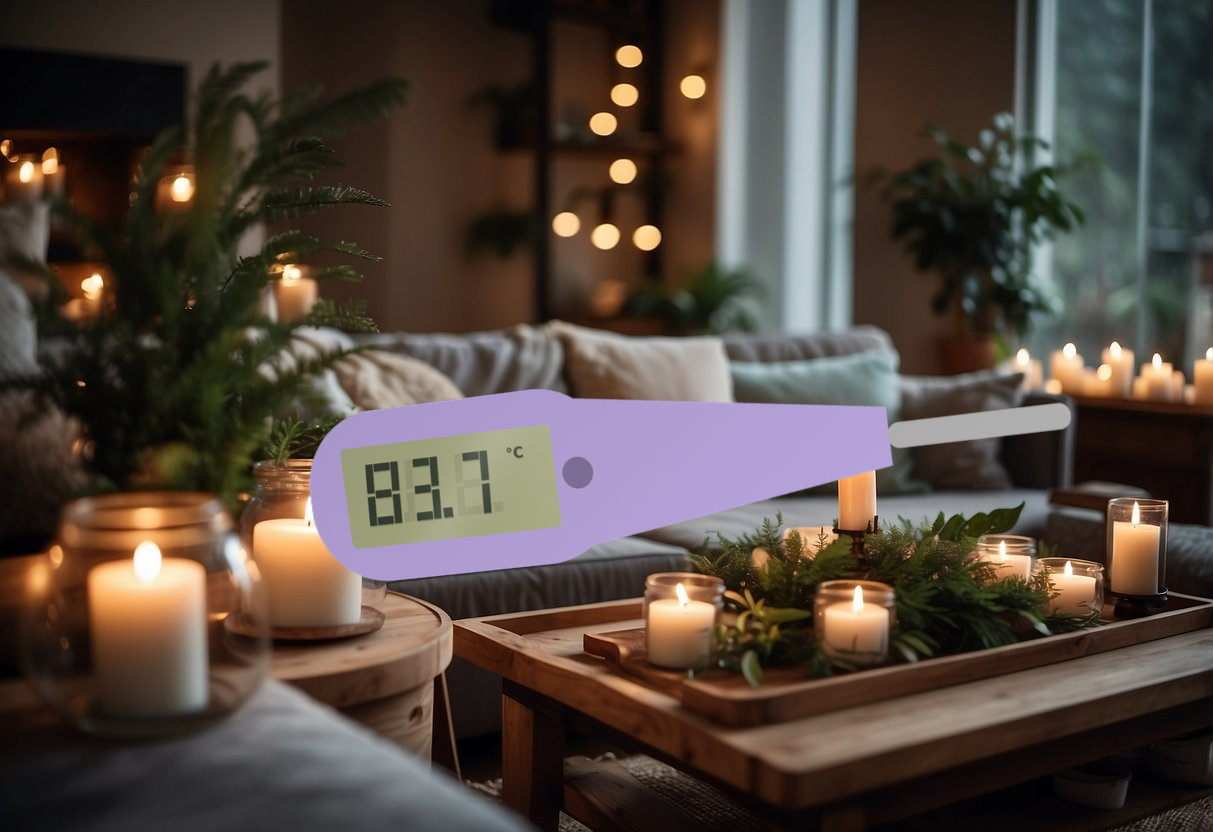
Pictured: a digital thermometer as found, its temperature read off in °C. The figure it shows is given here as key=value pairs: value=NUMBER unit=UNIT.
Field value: value=83.7 unit=°C
